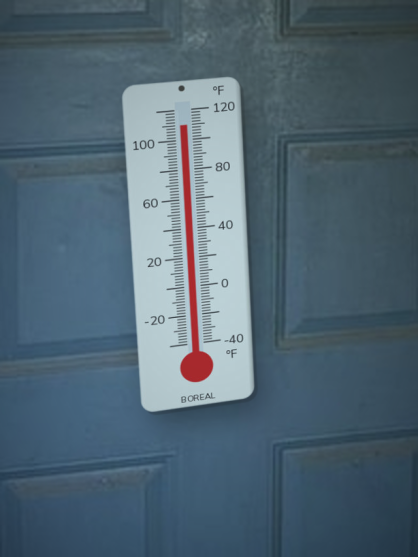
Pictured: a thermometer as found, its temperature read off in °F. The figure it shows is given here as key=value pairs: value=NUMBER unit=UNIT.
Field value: value=110 unit=°F
